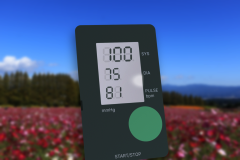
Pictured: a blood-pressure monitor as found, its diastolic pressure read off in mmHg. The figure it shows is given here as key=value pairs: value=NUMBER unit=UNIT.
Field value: value=75 unit=mmHg
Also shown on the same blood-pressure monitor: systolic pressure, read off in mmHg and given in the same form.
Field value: value=100 unit=mmHg
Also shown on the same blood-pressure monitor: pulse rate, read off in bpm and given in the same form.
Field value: value=81 unit=bpm
